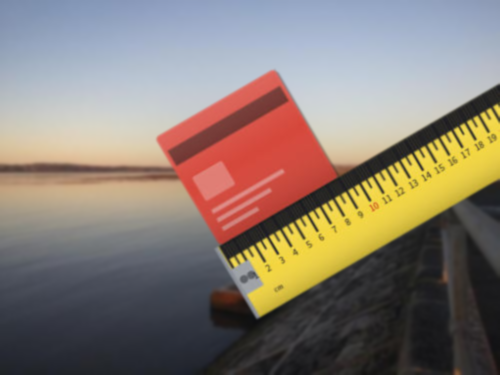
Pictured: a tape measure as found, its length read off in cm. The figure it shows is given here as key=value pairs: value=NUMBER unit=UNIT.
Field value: value=9 unit=cm
